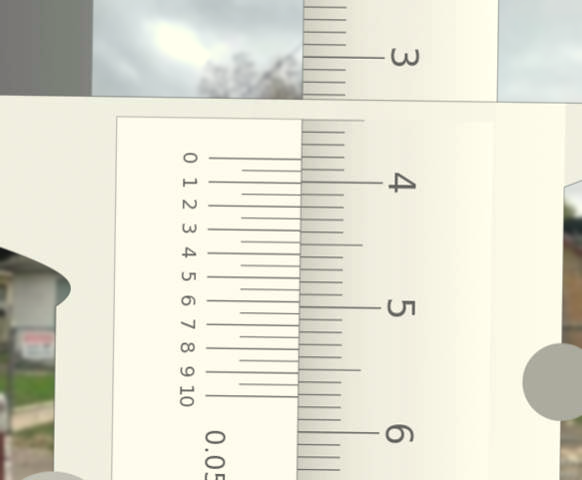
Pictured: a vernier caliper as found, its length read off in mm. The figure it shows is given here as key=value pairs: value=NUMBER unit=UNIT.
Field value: value=38.2 unit=mm
